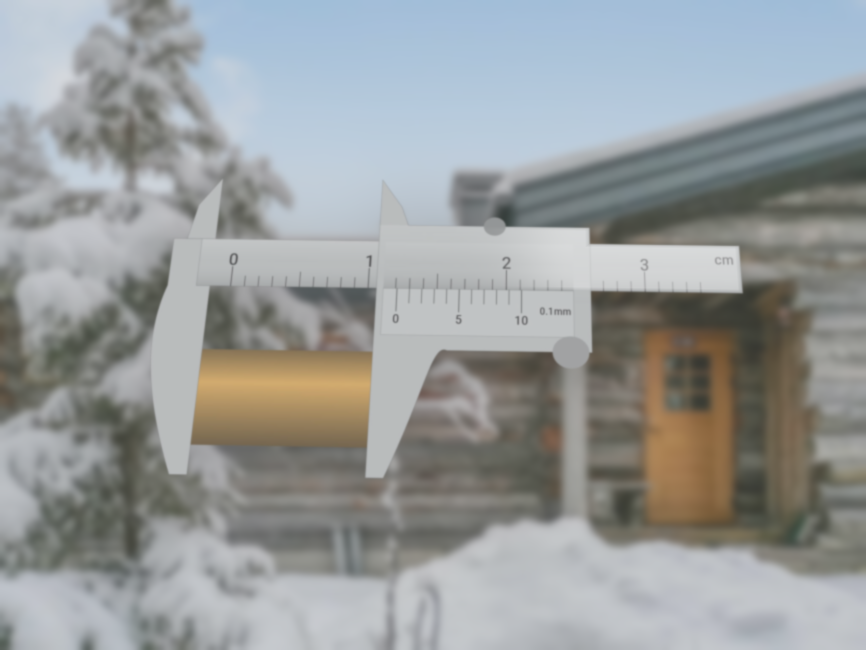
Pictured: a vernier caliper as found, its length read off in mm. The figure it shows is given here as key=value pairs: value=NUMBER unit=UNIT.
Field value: value=12.1 unit=mm
